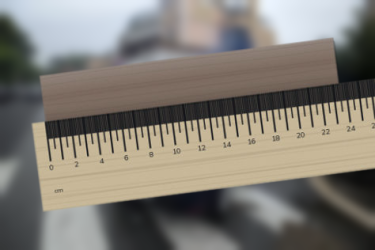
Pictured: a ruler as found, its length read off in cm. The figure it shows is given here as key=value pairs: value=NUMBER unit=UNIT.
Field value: value=23.5 unit=cm
